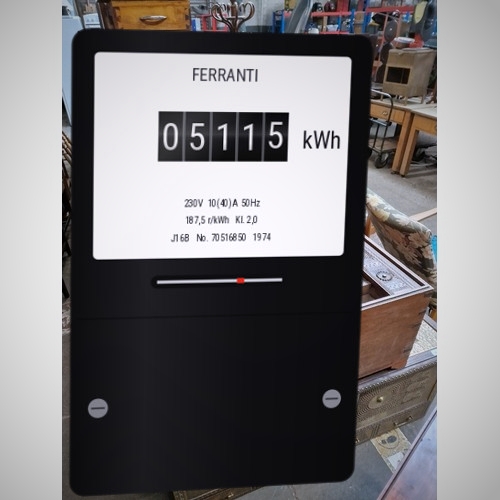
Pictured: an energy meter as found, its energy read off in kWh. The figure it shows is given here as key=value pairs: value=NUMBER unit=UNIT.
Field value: value=5115 unit=kWh
